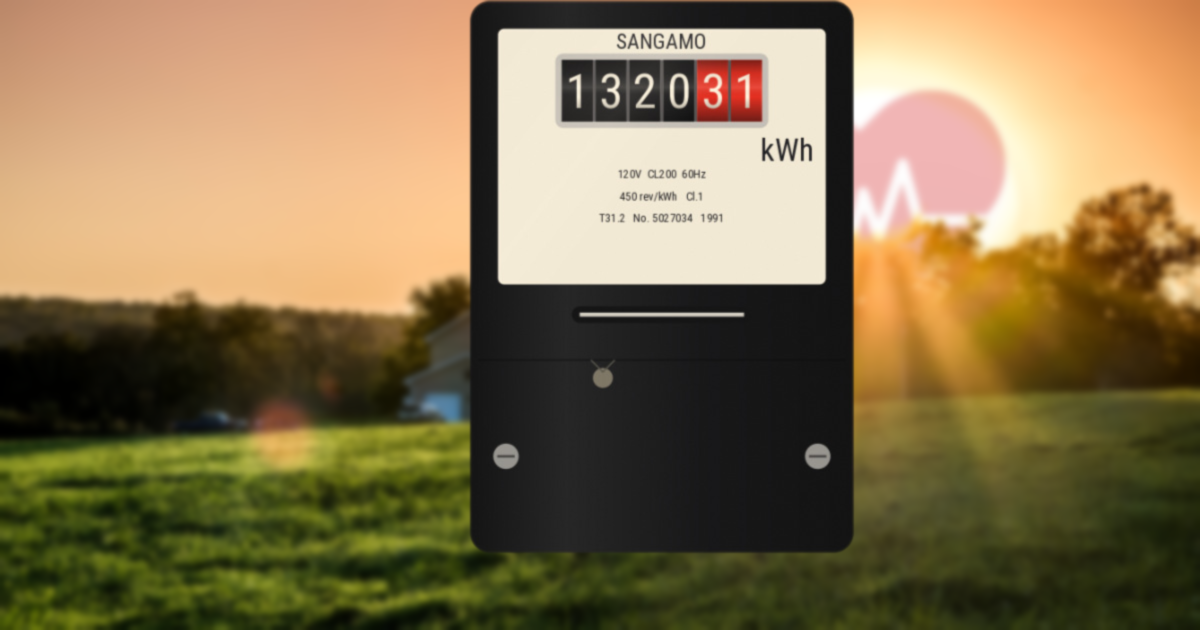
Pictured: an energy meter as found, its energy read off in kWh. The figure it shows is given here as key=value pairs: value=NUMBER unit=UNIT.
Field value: value=1320.31 unit=kWh
